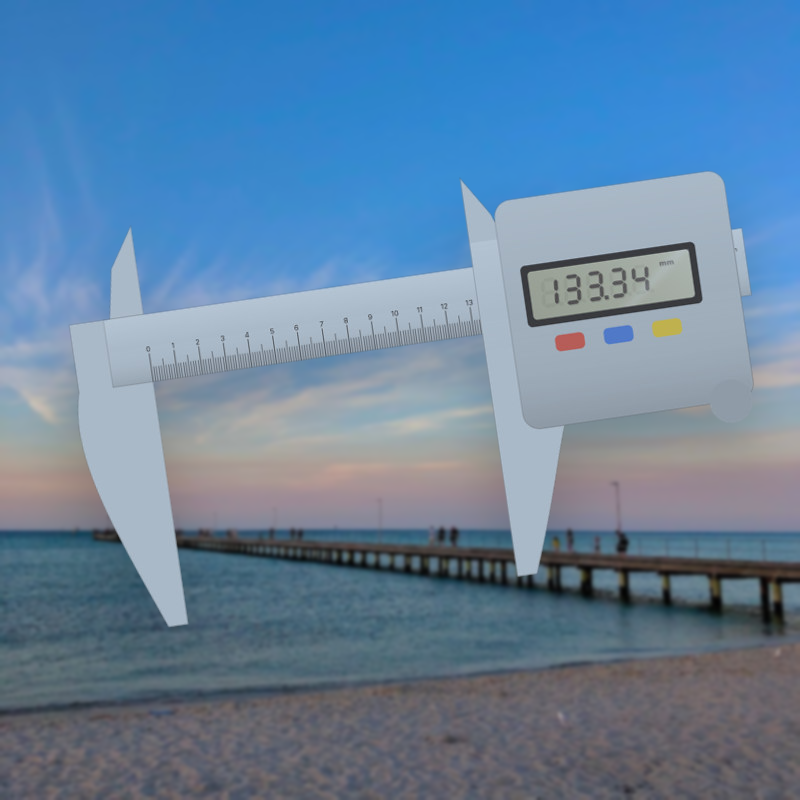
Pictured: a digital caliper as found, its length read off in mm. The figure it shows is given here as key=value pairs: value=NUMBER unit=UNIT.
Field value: value=133.34 unit=mm
